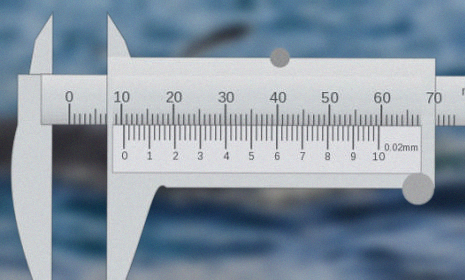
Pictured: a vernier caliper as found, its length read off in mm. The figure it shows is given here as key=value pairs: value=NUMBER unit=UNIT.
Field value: value=10.5 unit=mm
